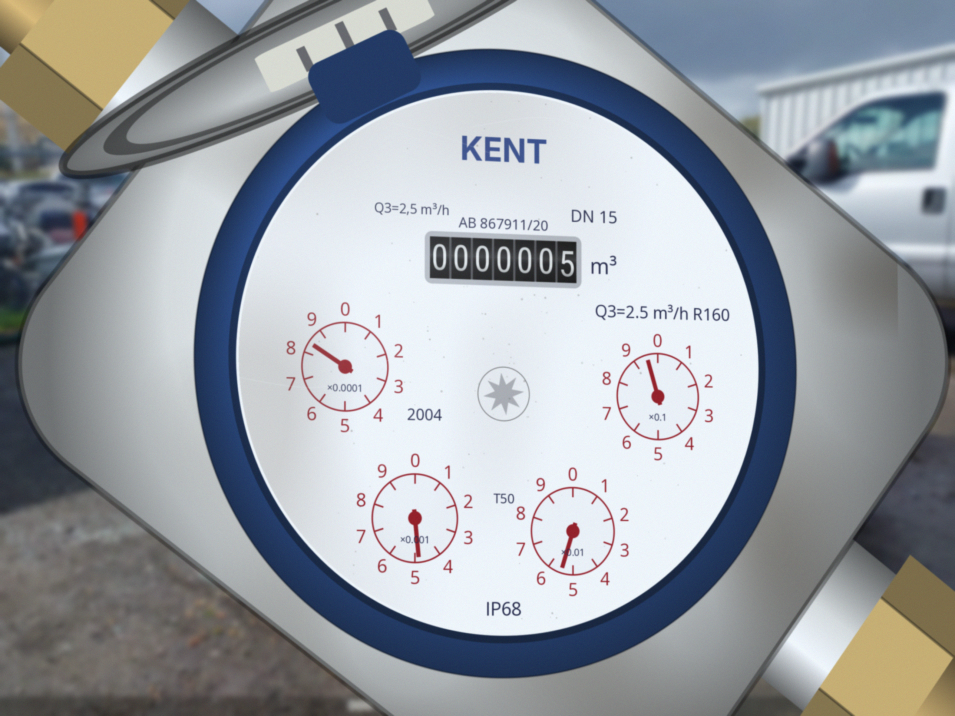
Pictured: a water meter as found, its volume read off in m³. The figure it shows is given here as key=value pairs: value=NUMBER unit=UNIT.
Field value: value=4.9548 unit=m³
